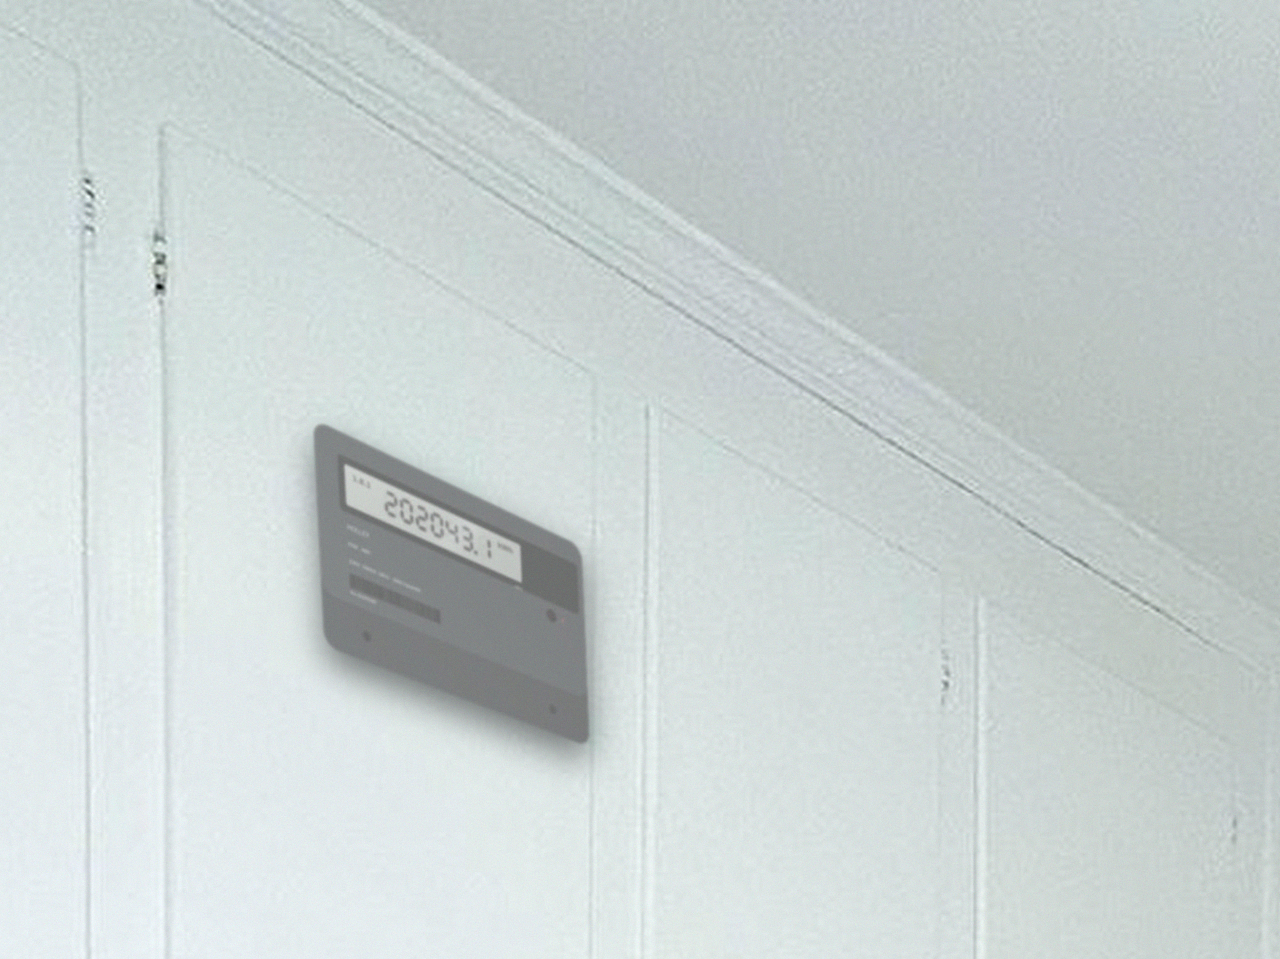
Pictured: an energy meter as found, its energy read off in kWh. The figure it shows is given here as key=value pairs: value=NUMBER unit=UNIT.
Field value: value=202043.1 unit=kWh
